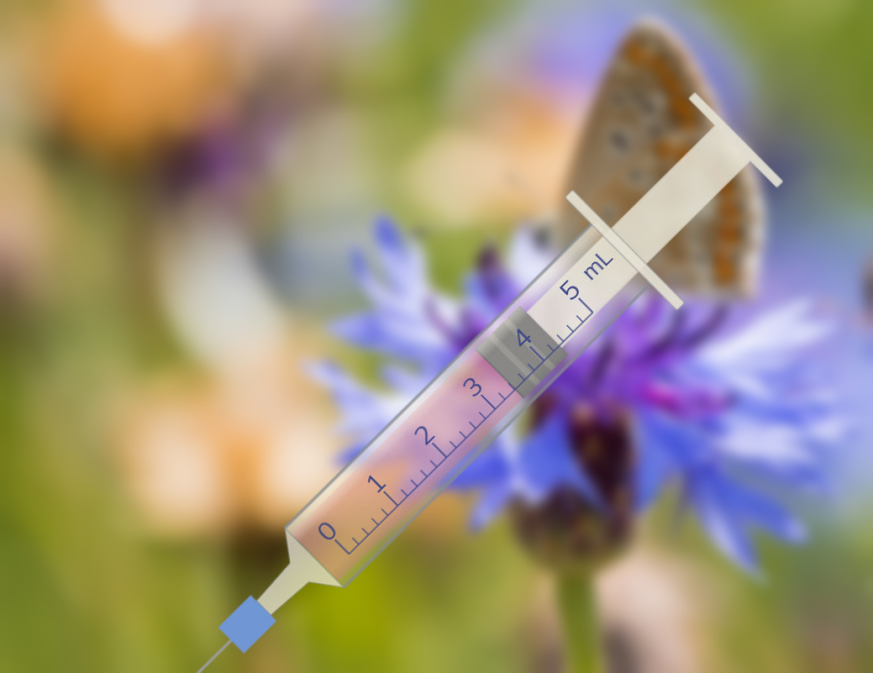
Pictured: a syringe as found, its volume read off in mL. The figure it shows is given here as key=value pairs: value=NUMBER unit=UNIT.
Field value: value=3.4 unit=mL
